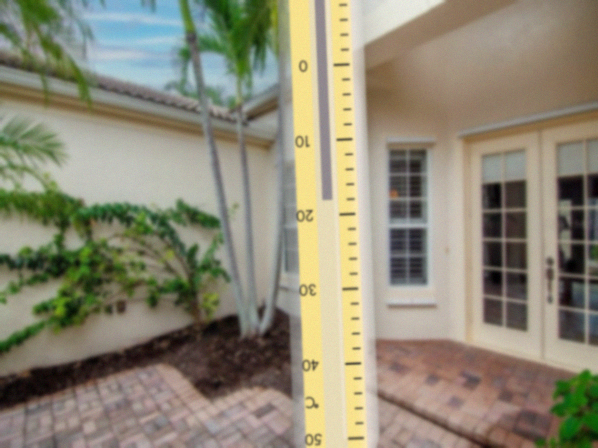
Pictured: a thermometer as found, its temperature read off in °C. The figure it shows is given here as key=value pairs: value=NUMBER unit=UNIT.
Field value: value=18 unit=°C
